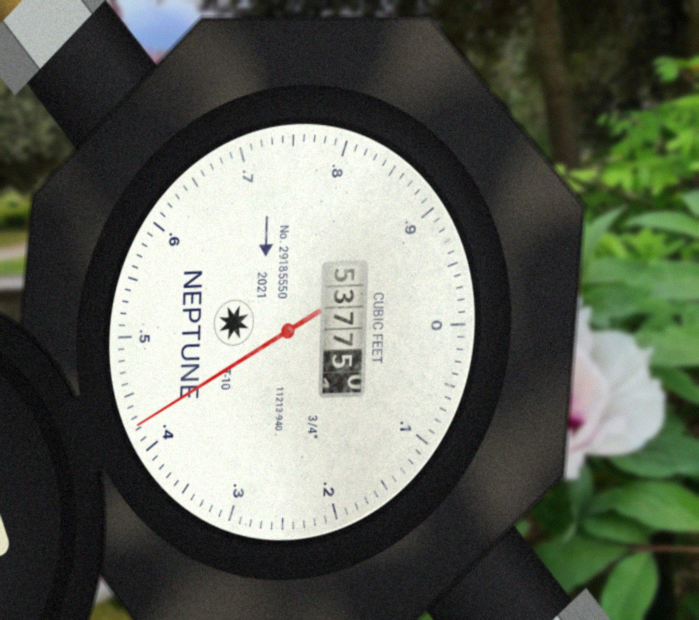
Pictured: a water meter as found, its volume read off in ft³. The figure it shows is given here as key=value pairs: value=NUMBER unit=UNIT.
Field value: value=537750.42 unit=ft³
